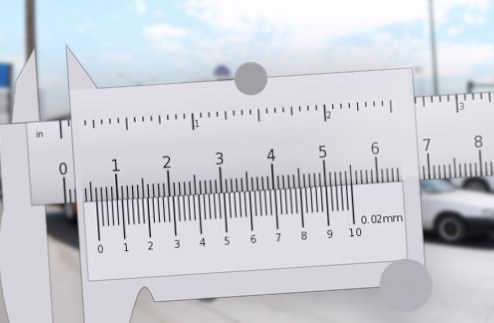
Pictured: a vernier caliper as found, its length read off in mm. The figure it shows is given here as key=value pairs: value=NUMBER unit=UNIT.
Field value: value=6.0 unit=mm
